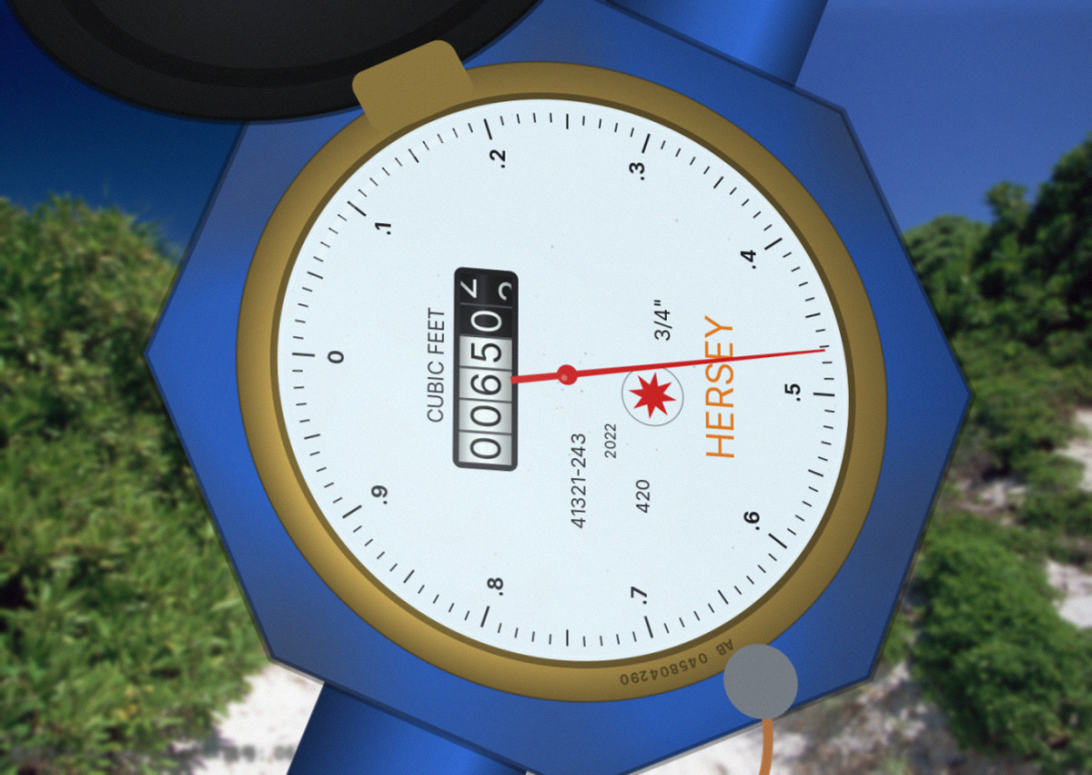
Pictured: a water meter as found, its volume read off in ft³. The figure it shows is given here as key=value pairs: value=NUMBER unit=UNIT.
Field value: value=6502.47 unit=ft³
